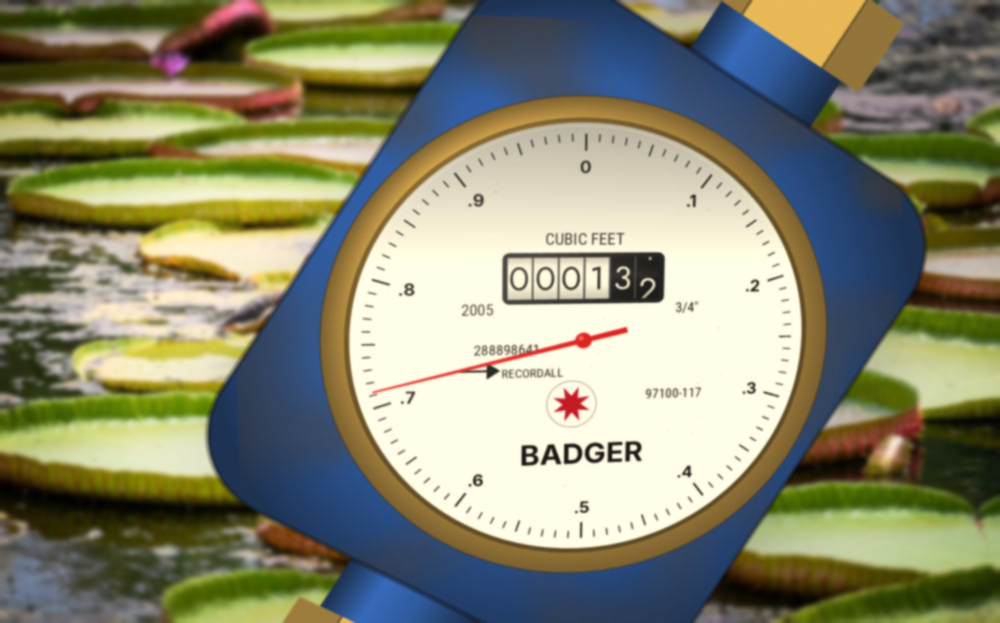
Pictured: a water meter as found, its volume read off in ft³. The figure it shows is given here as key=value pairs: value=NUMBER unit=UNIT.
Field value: value=131.71 unit=ft³
